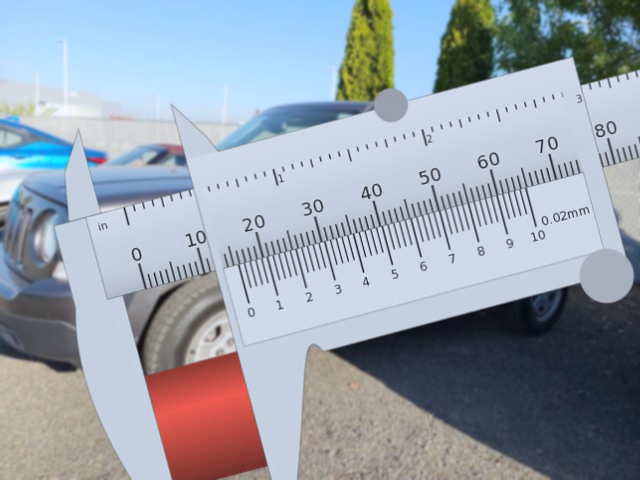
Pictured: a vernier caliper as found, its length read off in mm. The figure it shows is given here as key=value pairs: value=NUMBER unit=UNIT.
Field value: value=15.8 unit=mm
